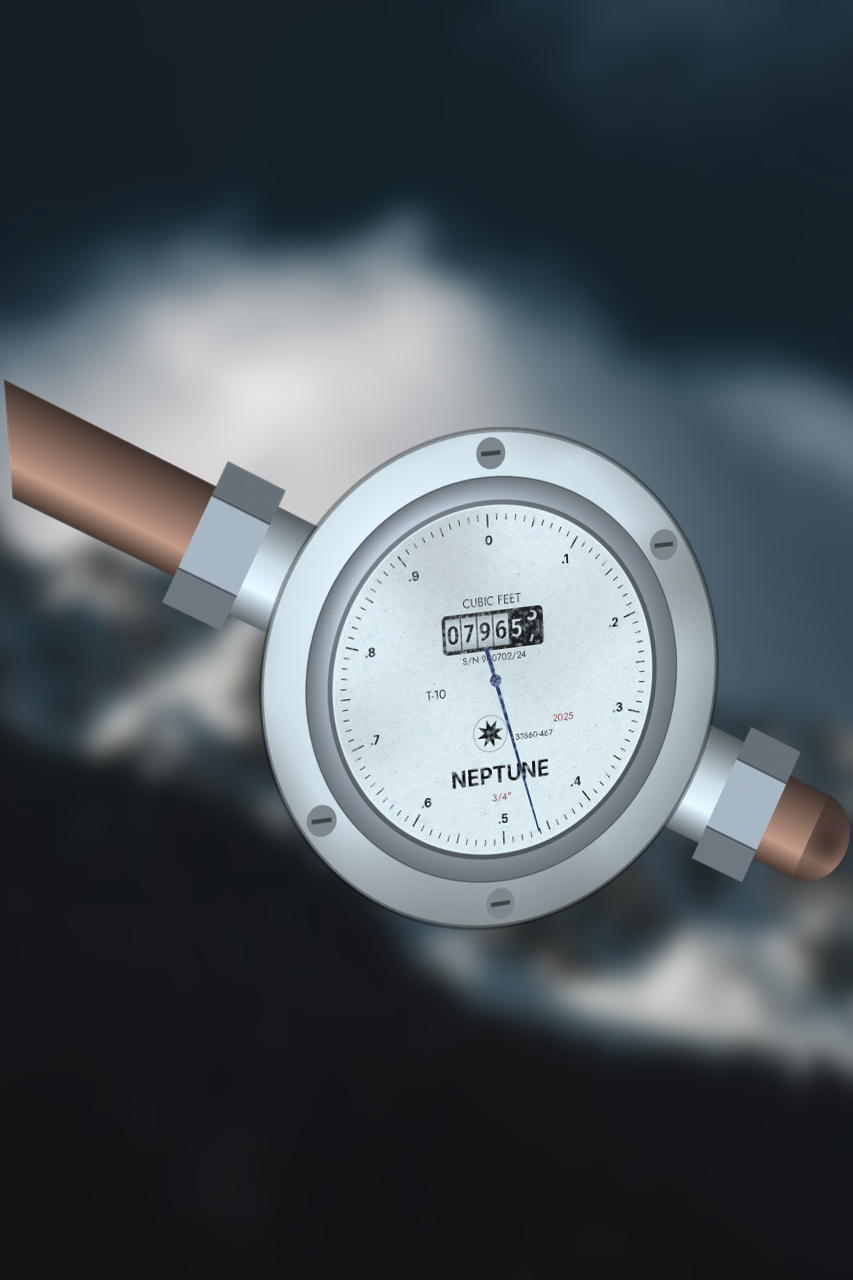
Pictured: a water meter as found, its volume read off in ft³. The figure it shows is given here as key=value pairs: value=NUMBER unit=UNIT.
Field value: value=79653.46 unit=ft³
